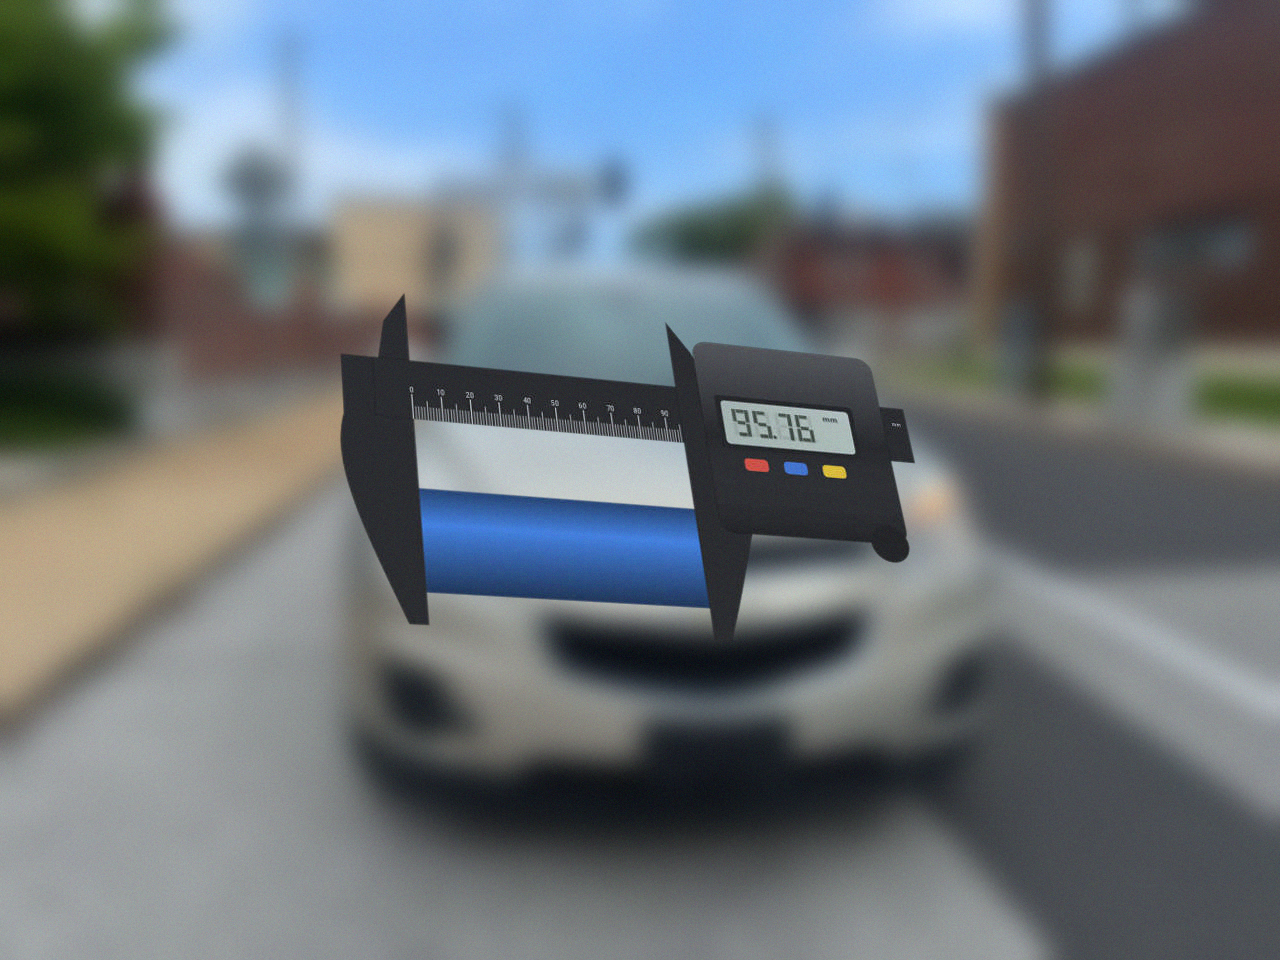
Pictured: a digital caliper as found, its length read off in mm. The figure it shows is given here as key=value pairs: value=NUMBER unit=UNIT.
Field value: value=95.76 unit=mm
